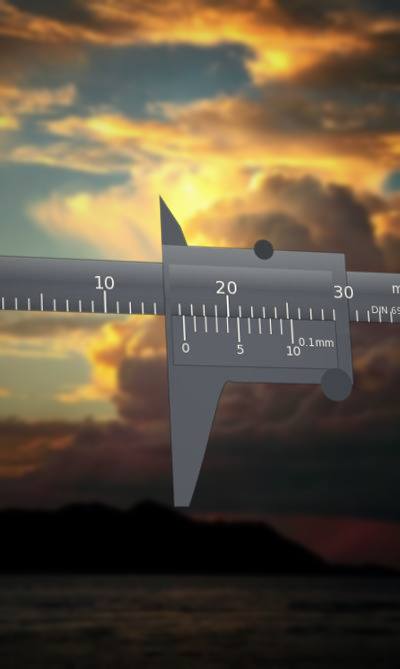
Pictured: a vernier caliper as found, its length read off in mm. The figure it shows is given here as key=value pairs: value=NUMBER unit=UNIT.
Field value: value=16.3 unit=mm
